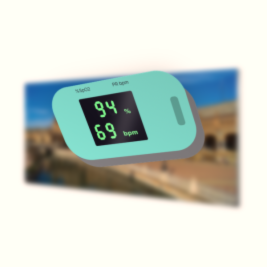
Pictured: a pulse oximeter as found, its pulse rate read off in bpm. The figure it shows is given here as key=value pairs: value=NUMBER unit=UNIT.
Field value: value=69 unit=bpm
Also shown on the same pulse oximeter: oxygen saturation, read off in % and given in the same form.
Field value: value=94 unit=%
